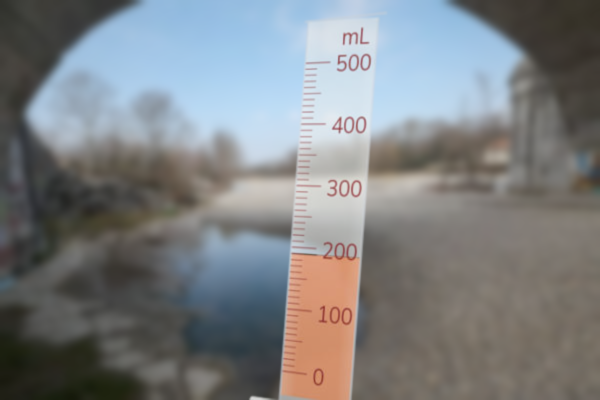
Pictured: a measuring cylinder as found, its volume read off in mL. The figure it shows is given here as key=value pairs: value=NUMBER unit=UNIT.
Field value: value=190 unit=mL
